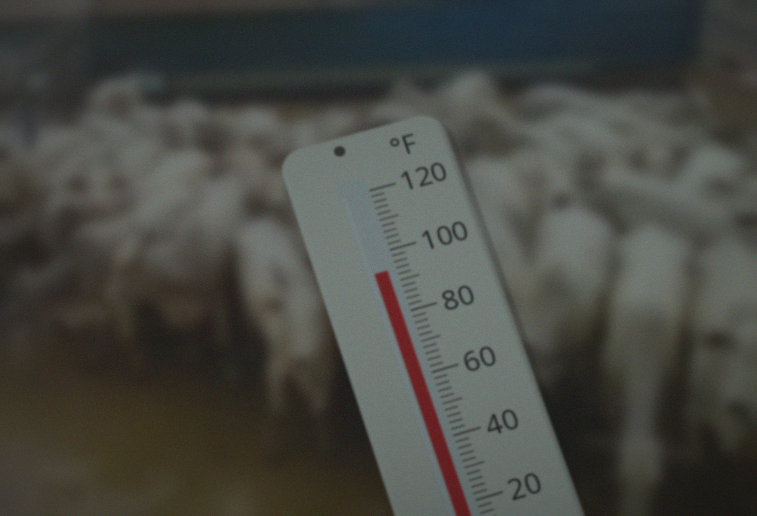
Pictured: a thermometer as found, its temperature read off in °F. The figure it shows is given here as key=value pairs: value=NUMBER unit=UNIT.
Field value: value=94 unit=°F
